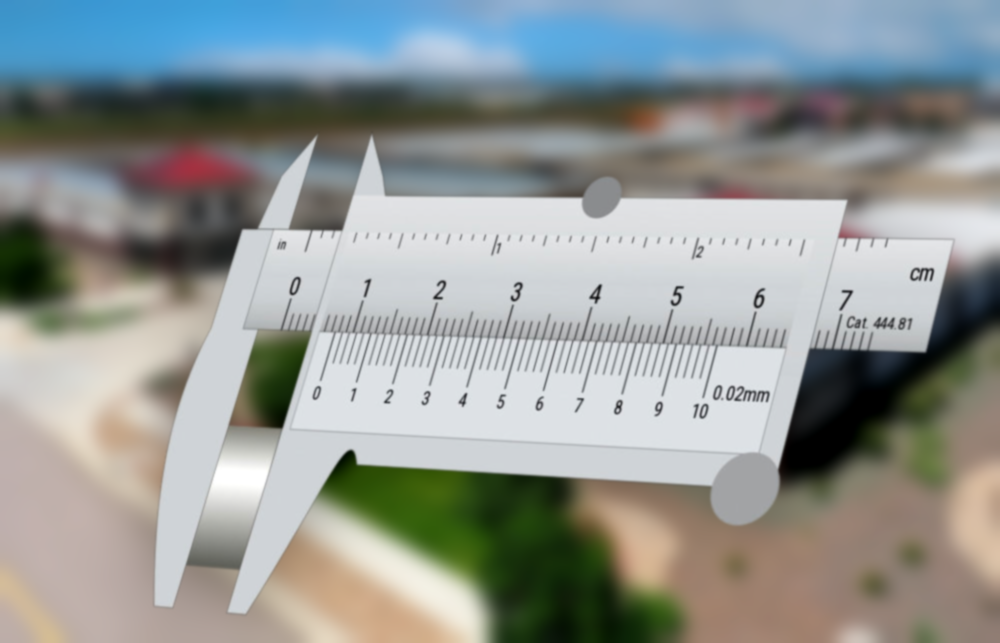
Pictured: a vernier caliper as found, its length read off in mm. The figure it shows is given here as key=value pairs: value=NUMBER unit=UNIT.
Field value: value=7.5 unit=mm
